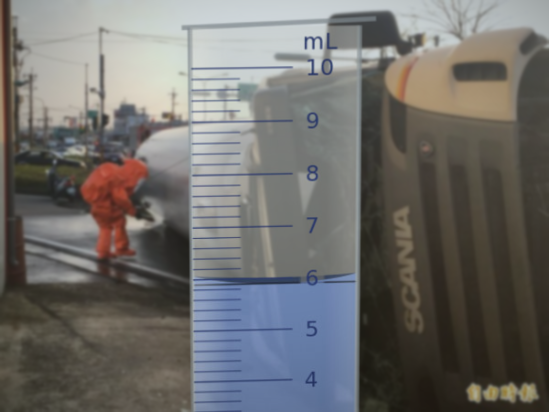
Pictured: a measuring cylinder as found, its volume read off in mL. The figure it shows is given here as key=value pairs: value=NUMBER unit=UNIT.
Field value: value=5.9 unit=mL
